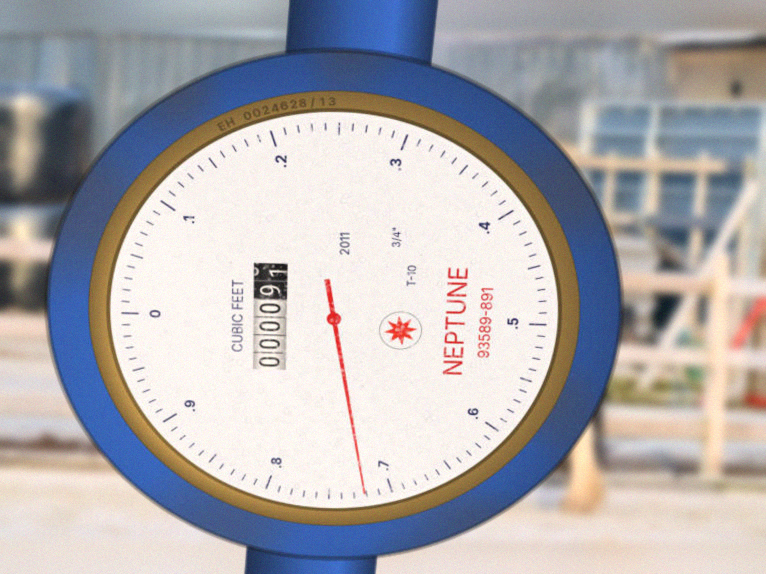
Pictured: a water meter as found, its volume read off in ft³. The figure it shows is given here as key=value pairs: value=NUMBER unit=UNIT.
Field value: value=90.72 unit=ft³
